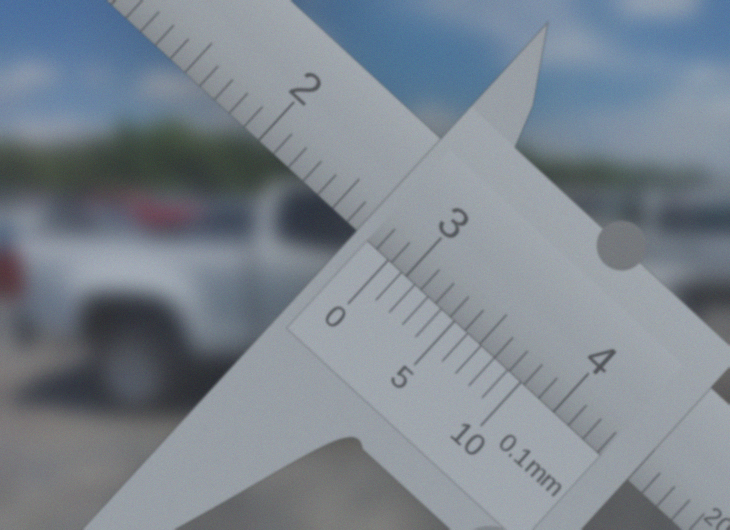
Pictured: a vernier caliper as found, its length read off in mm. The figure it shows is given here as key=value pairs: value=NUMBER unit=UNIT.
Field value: value=28.8 unit=mm
